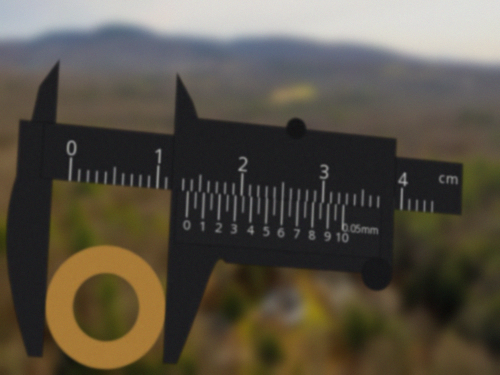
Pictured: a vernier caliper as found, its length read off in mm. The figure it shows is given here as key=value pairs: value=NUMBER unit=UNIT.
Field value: value=13.6 unit=mm
